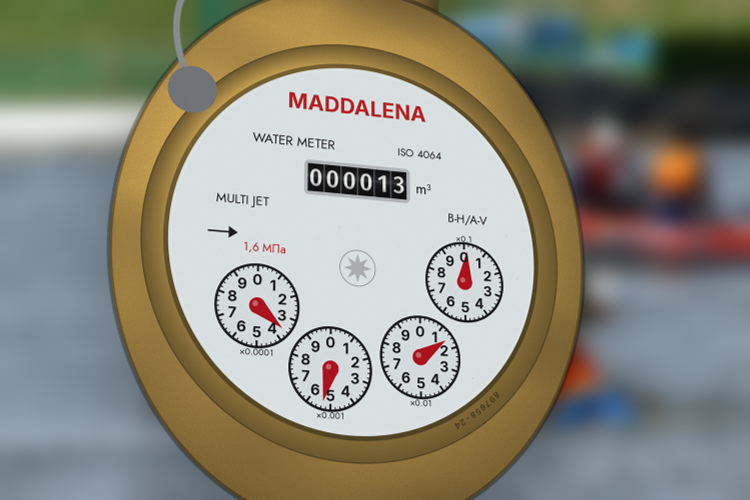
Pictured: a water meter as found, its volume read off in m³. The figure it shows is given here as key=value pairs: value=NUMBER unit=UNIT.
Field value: value=13.0153 unit=m³
